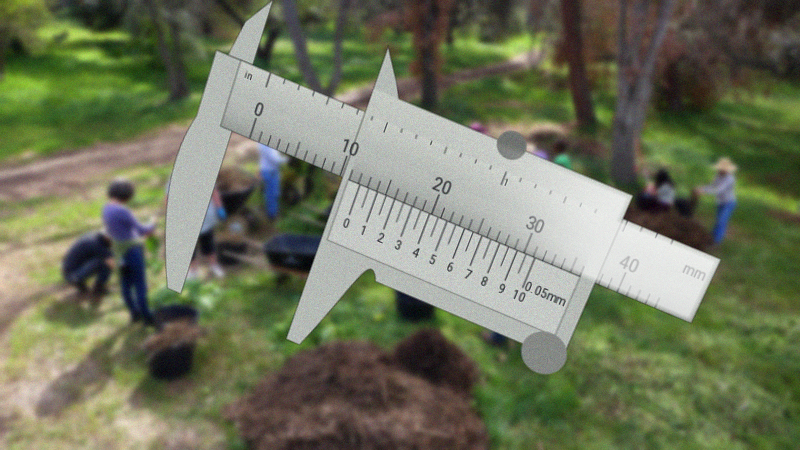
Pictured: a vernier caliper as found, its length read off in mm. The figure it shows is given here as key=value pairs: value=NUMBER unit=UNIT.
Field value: value=12.2 unit=mm
